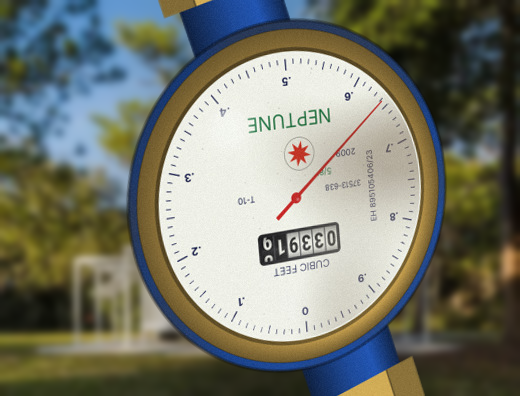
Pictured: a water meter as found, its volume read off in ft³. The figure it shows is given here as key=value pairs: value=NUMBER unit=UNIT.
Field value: value=33918.64 unit=ft³
